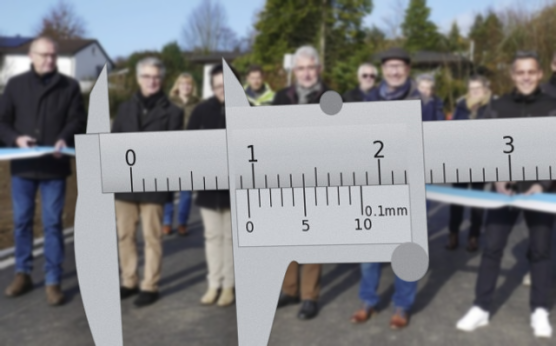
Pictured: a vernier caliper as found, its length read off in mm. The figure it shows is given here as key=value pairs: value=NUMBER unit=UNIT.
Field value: value=9.5 unit=mm
